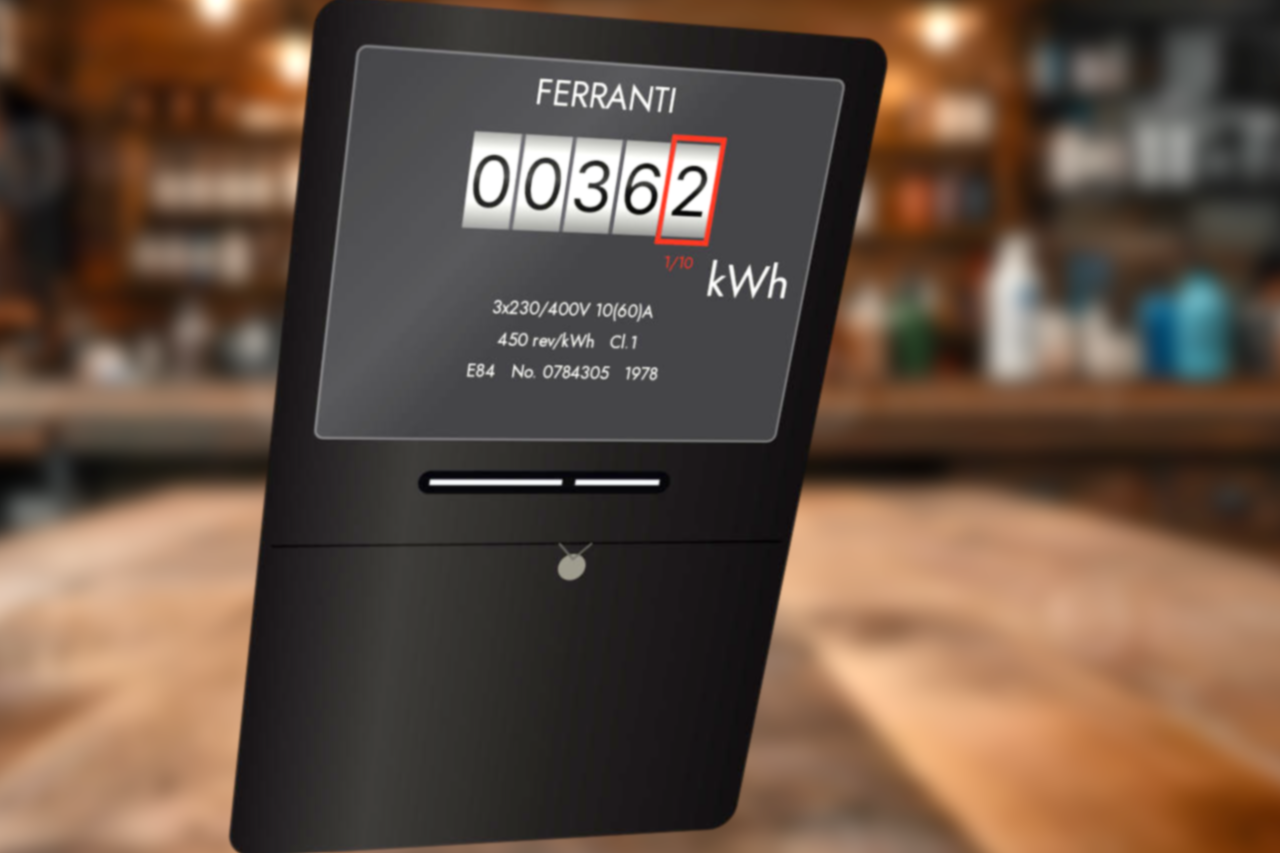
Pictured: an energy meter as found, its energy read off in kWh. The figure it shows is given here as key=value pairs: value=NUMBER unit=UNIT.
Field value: value=36.2 unit=kWh
